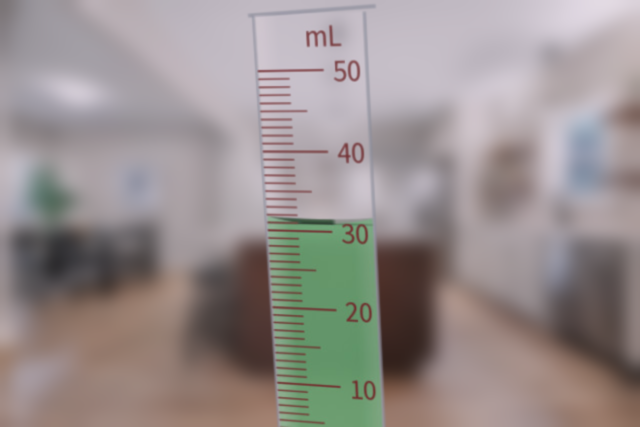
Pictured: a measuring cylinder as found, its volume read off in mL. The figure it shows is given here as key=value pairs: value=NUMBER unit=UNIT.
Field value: value=31 unit=mL
